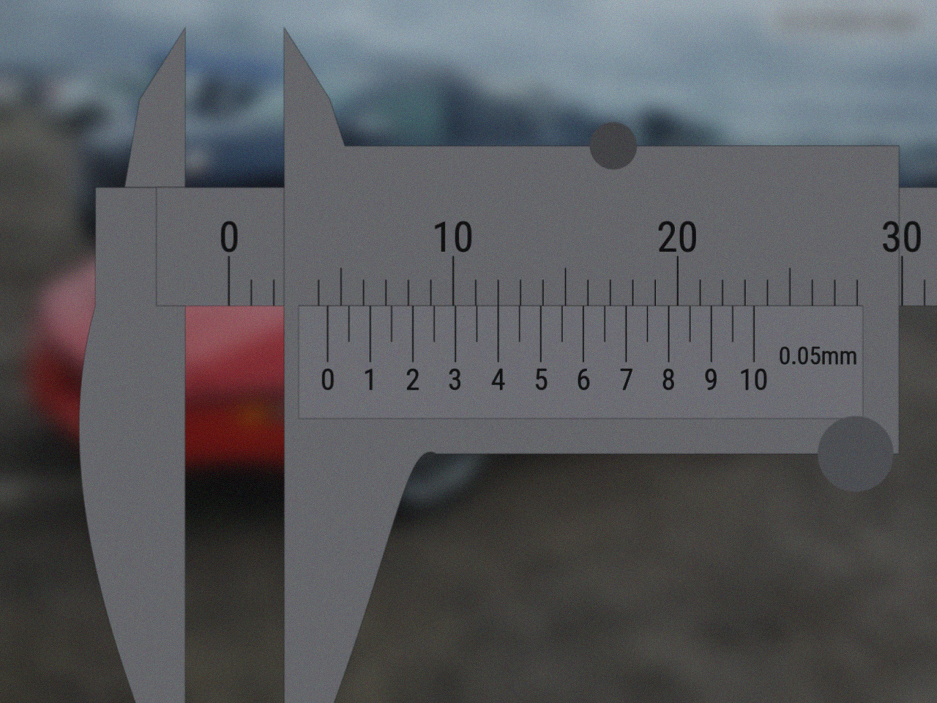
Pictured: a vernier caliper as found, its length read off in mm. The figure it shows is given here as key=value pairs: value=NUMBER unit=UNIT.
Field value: value=4.40 unit=mm
